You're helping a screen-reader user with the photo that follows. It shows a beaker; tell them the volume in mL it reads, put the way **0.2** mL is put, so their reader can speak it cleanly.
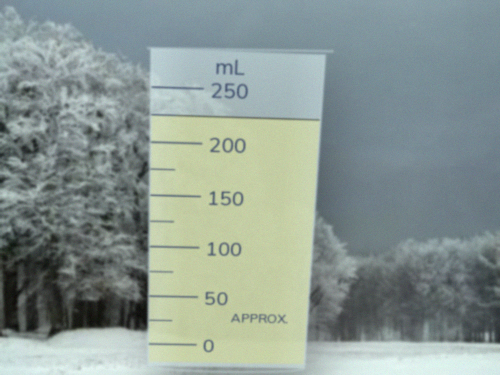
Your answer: **225** mL
